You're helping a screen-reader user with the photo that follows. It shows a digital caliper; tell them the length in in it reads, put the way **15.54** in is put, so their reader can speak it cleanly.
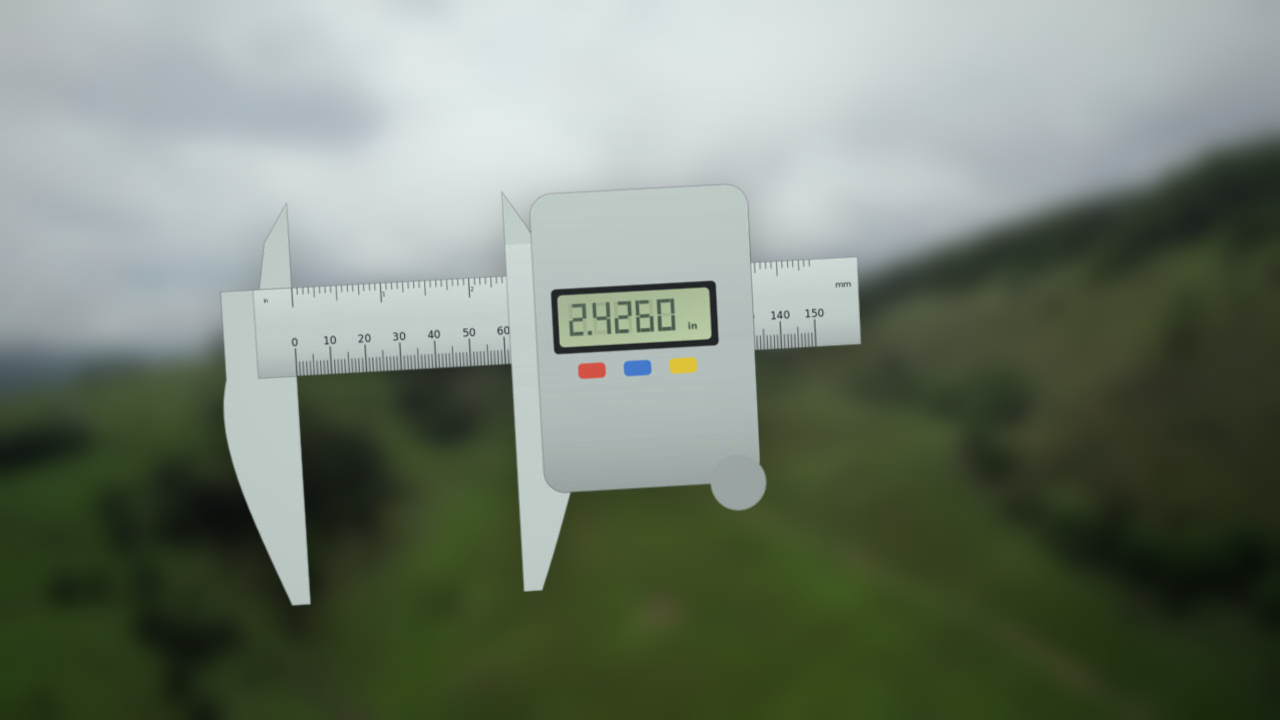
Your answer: **2.4260** in
